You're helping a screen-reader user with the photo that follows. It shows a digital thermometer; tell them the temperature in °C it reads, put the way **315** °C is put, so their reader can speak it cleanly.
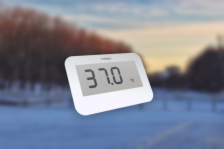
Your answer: **37.0** °C
